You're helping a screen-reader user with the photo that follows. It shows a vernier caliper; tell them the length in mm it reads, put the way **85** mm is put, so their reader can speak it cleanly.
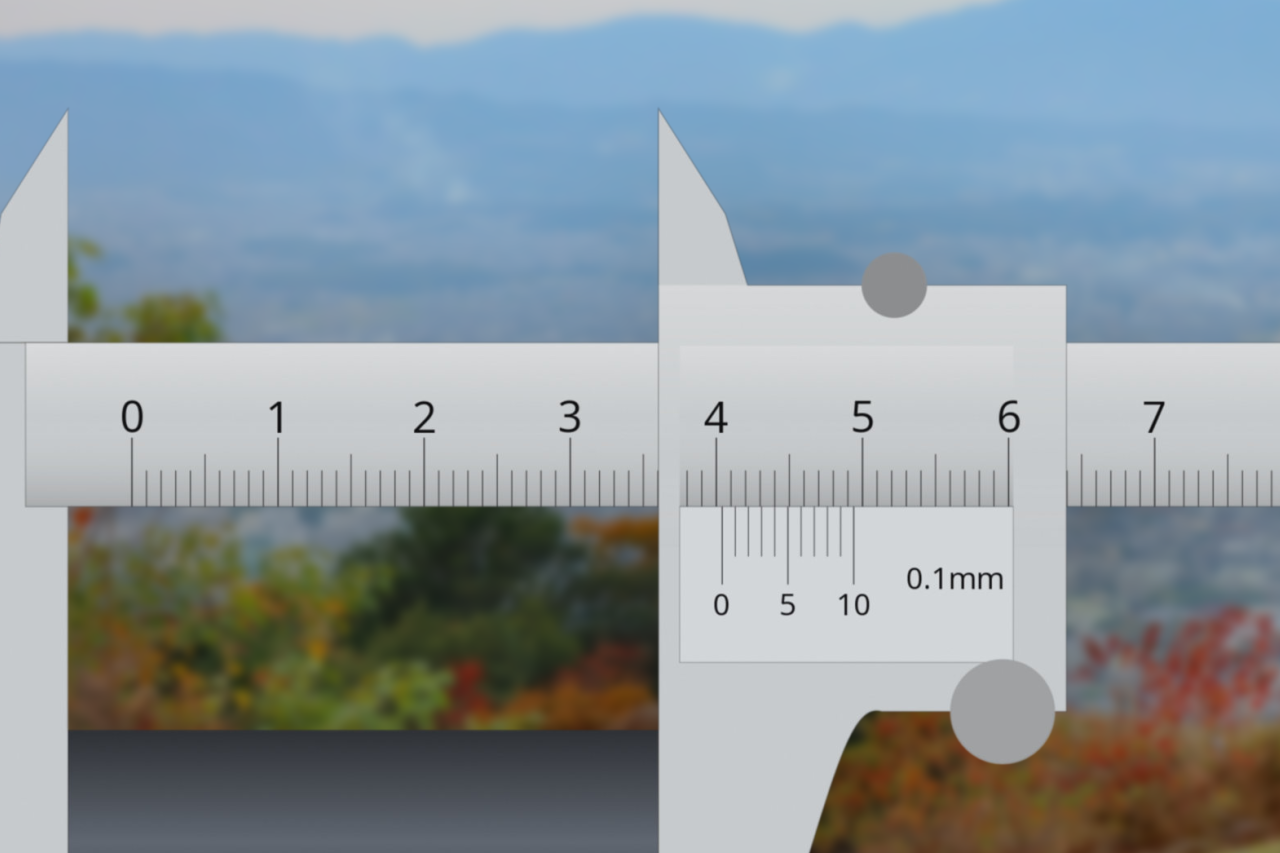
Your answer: **40.4** mm
